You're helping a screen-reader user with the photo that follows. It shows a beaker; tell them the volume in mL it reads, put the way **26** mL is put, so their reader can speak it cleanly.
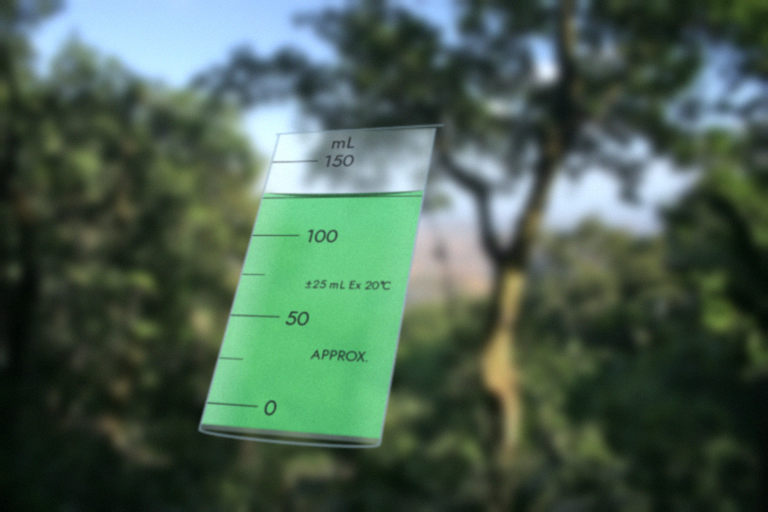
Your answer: **125** mL
